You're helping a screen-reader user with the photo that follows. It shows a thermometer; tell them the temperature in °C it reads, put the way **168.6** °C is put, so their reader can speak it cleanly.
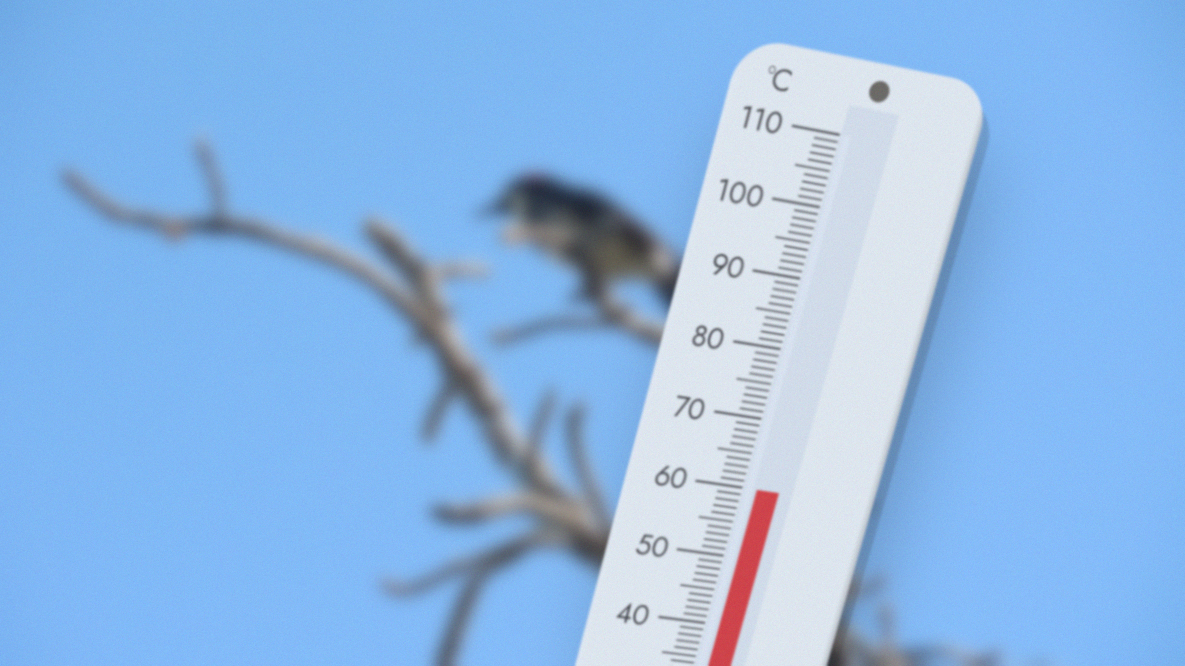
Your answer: **60** °C
